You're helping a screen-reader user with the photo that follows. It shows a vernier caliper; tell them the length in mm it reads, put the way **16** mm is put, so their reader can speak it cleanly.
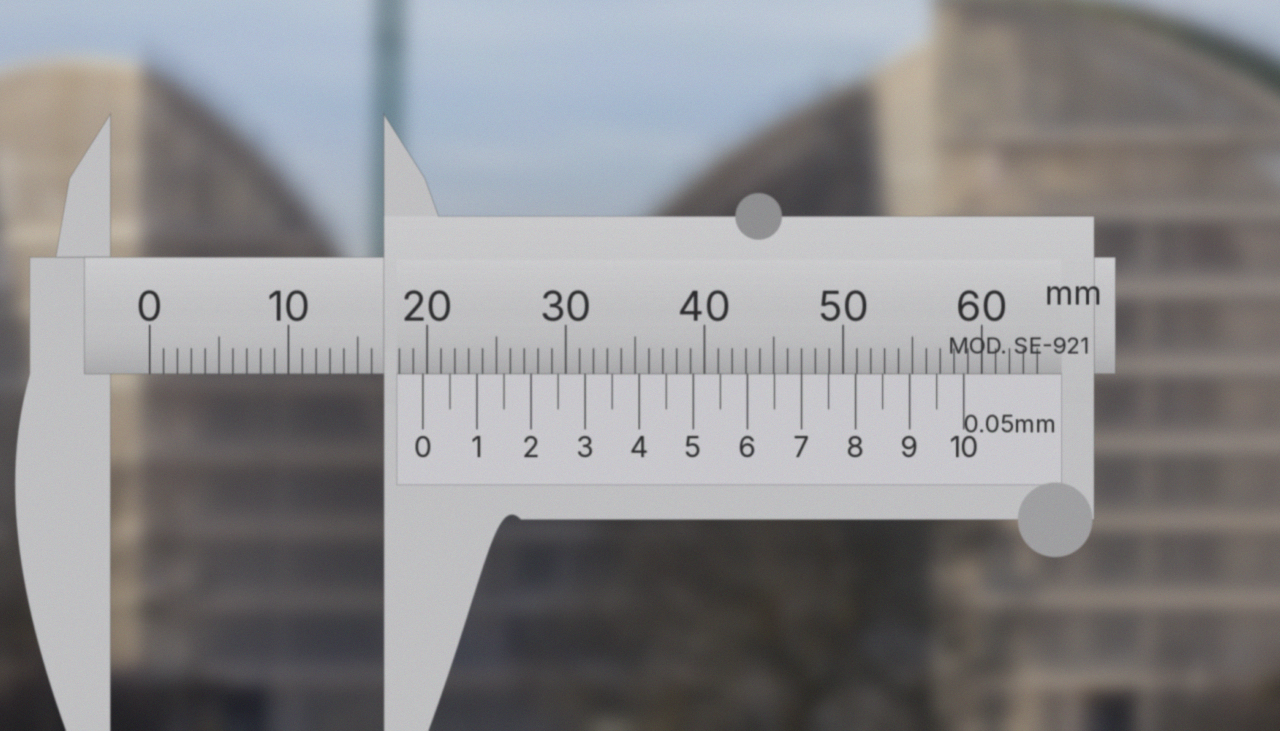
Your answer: **19.7** mm
